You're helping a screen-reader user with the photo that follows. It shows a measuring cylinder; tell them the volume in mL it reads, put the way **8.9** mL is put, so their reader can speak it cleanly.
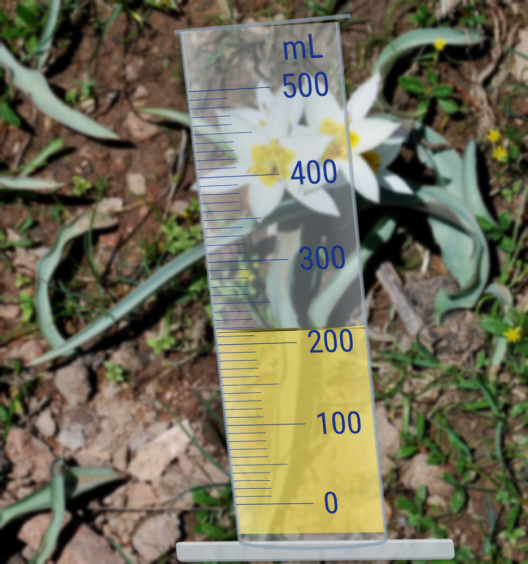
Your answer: **215** mL
